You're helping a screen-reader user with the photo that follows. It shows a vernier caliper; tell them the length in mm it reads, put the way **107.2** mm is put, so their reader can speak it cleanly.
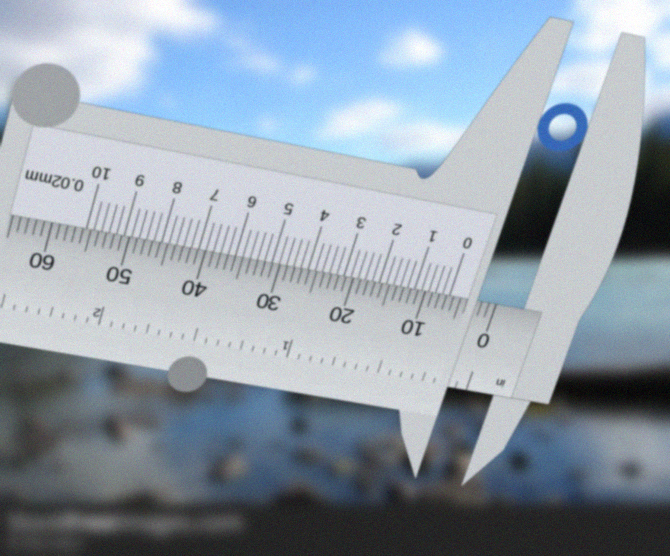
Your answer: **6.6** mm
